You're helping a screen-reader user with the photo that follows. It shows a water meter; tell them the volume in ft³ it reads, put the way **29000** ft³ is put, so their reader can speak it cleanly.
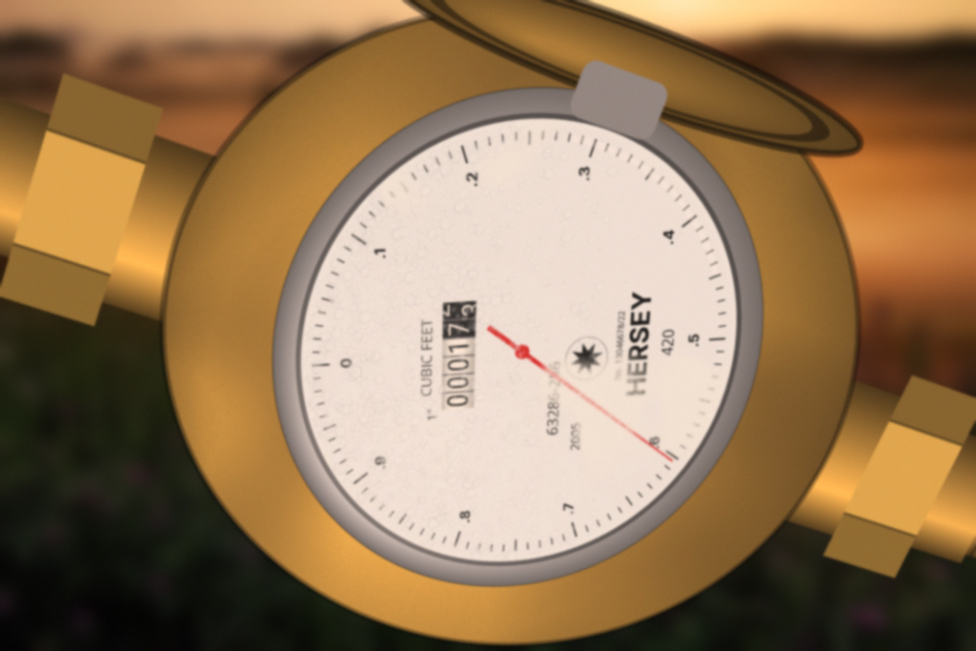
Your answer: **172.60** ft³
